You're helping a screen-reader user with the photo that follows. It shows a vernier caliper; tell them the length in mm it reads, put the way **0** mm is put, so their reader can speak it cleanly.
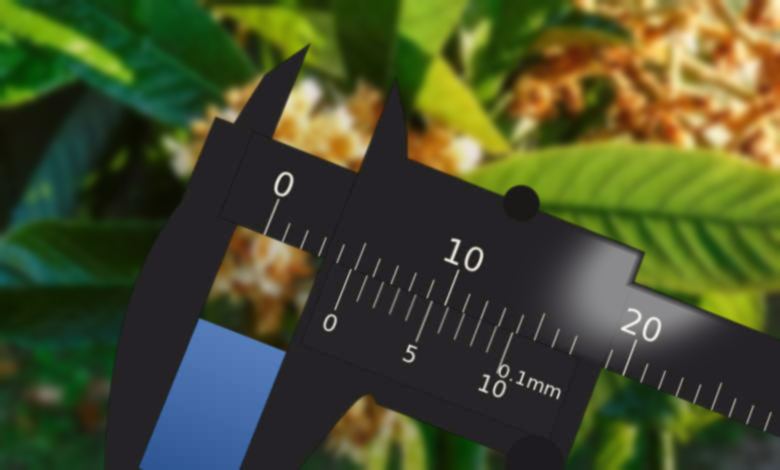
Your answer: **4.8** mm
